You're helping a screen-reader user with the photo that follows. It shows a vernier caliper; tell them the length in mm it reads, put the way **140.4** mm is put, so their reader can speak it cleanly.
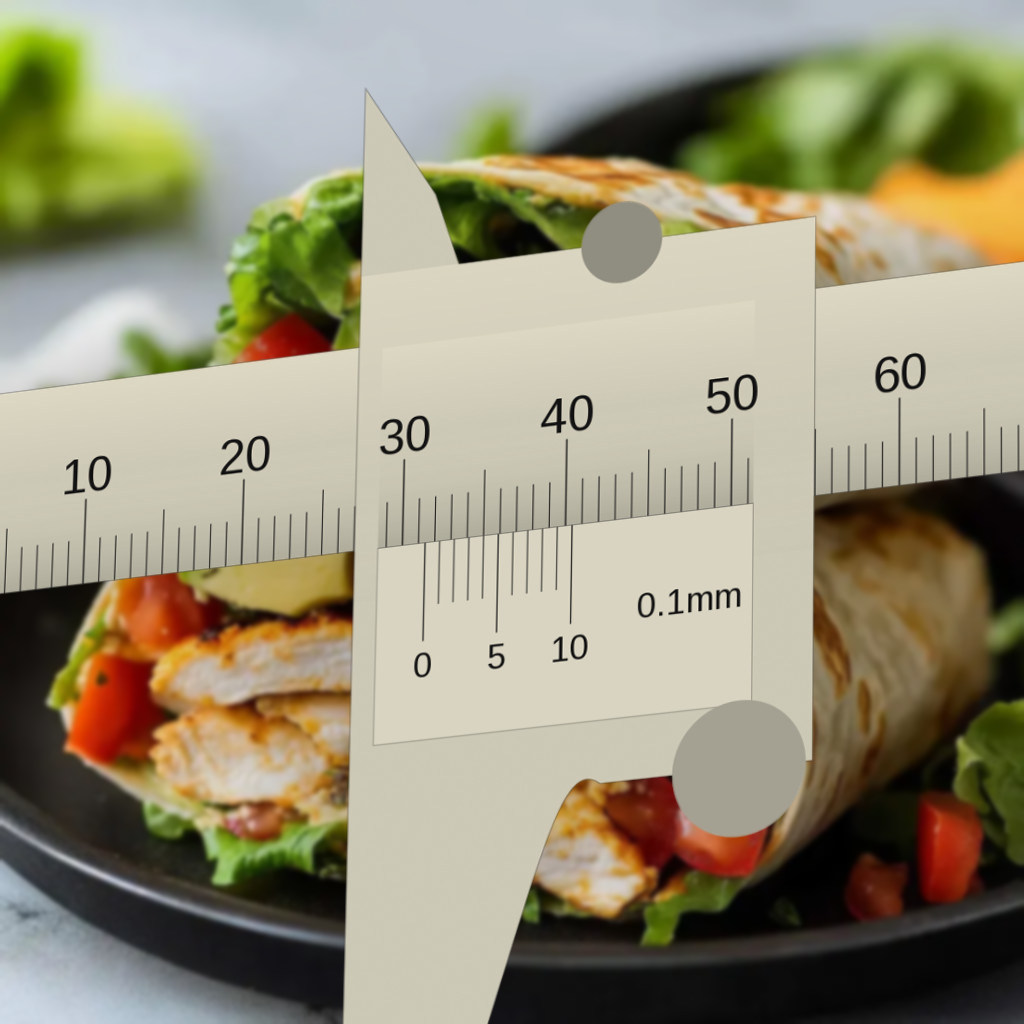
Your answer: **31.4** mm
